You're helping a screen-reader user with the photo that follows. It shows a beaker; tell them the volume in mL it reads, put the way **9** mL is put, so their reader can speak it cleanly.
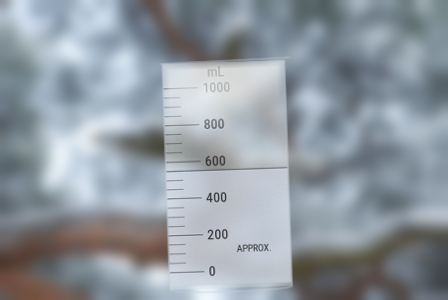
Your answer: **550** mL
